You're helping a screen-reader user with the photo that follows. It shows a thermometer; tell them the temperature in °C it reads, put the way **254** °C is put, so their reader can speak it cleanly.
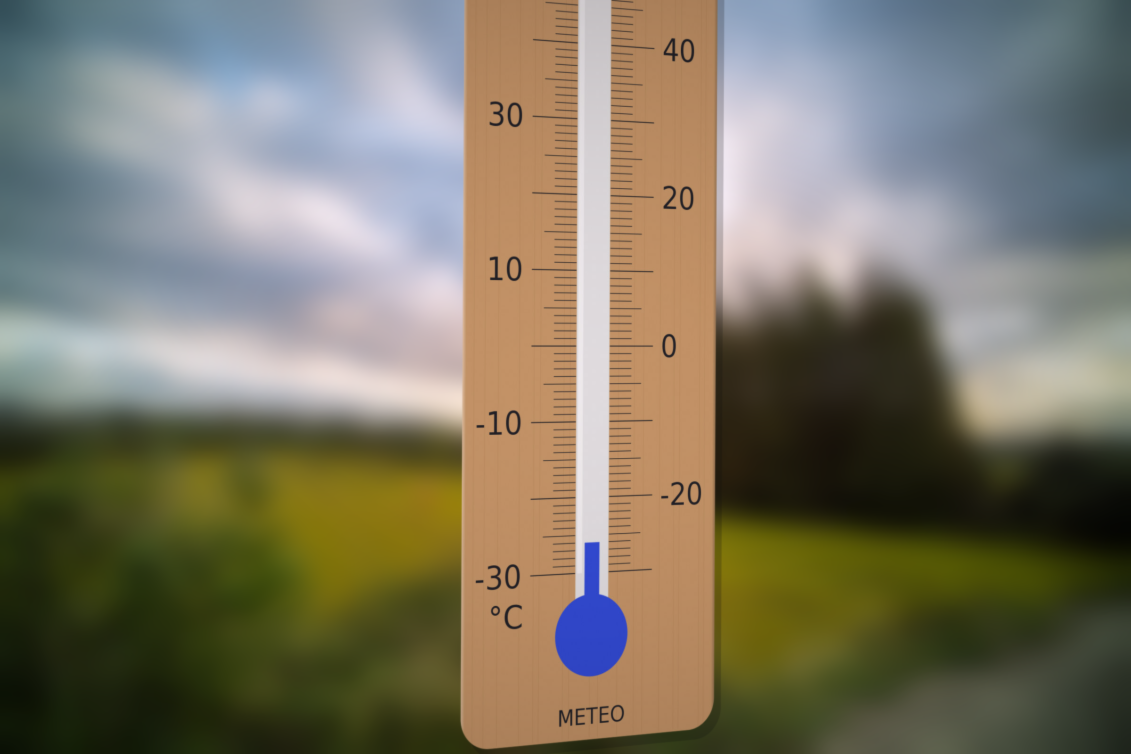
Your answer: **-26** °C
